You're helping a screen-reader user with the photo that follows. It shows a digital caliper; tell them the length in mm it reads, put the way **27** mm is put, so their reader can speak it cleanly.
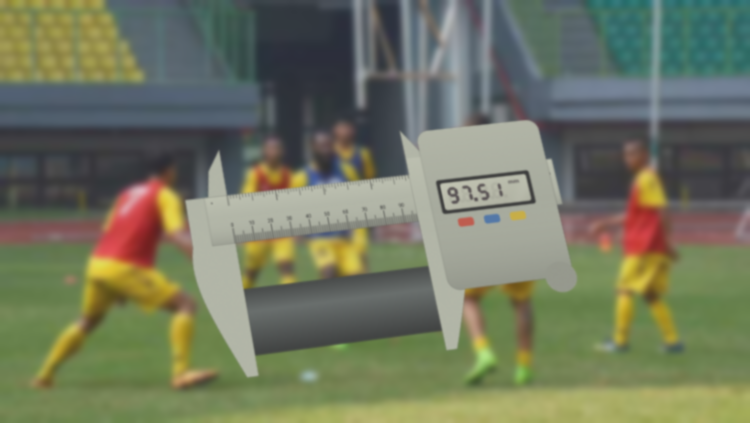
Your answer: **97.51** mm
